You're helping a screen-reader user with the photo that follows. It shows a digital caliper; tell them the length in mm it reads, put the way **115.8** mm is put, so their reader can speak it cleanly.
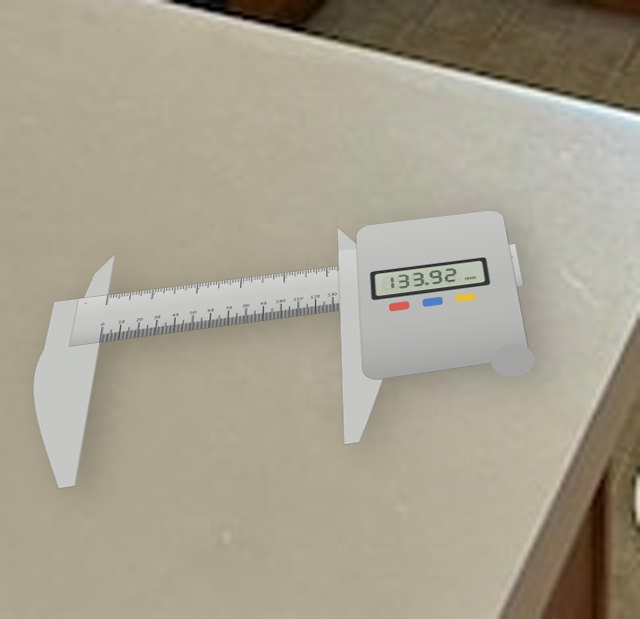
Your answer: **133.92** mm
